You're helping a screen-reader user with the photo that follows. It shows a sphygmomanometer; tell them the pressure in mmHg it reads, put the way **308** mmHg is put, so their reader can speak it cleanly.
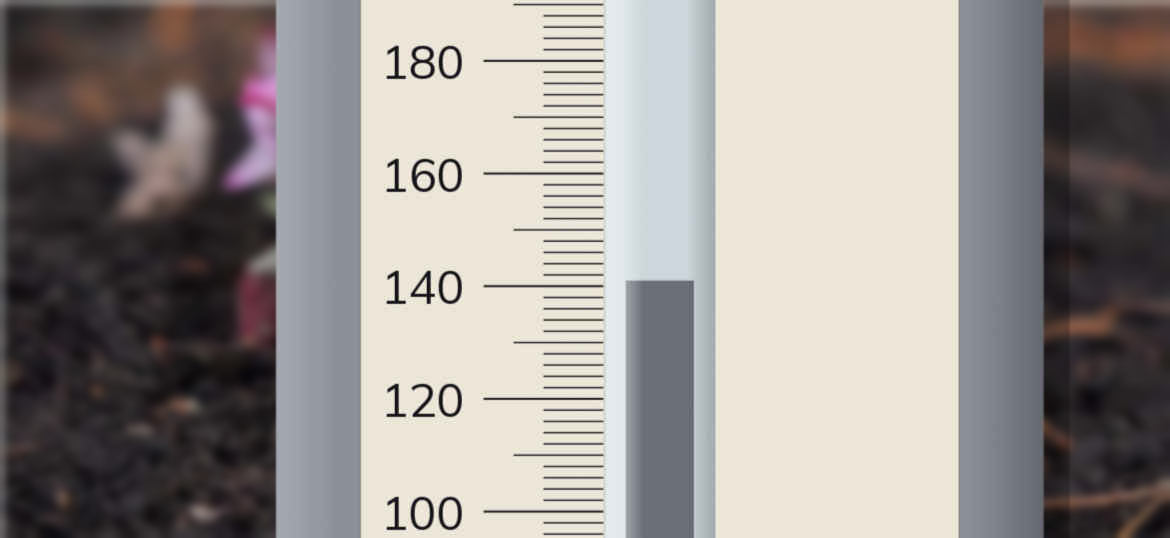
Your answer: **141** mmHg
